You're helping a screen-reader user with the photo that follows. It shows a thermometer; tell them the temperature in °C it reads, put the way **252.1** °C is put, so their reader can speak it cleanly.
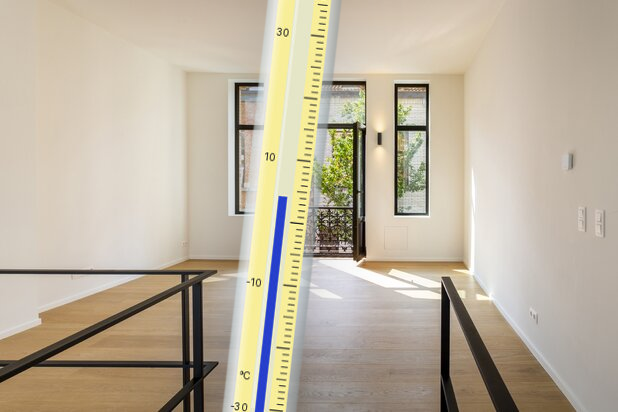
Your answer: **4** °C
